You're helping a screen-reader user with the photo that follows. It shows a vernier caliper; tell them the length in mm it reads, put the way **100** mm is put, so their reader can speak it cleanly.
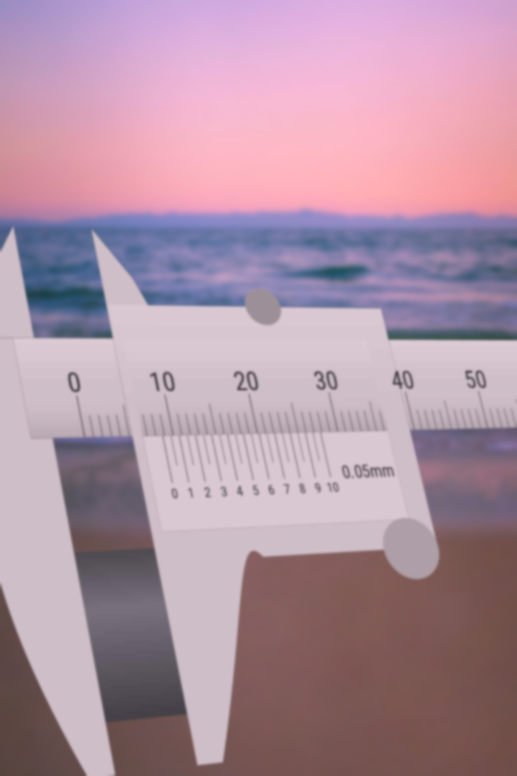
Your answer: **8.8** mm
